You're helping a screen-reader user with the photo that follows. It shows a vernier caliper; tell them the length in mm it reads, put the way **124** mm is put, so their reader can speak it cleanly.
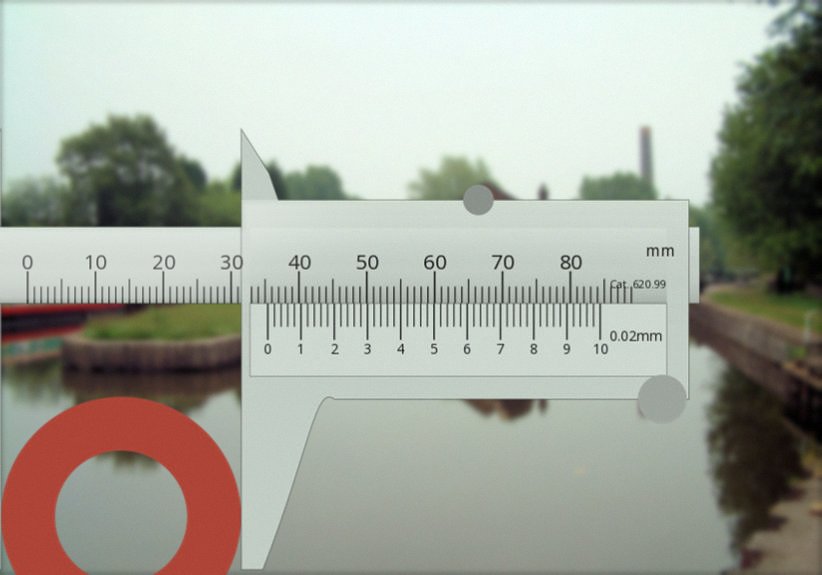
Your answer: **35.4** mm
